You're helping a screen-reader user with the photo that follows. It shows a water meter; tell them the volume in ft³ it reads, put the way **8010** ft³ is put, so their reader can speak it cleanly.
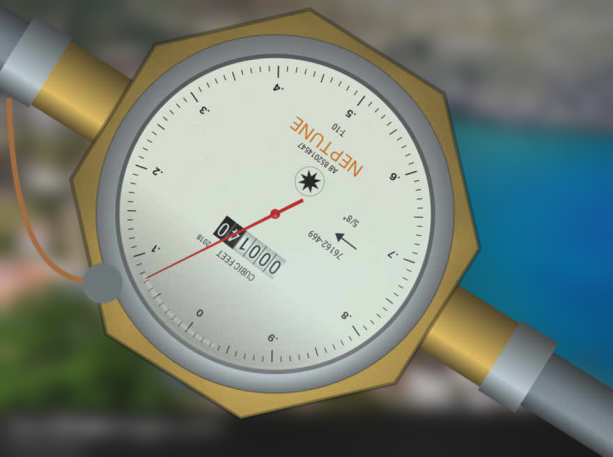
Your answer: **140.07** ft³
